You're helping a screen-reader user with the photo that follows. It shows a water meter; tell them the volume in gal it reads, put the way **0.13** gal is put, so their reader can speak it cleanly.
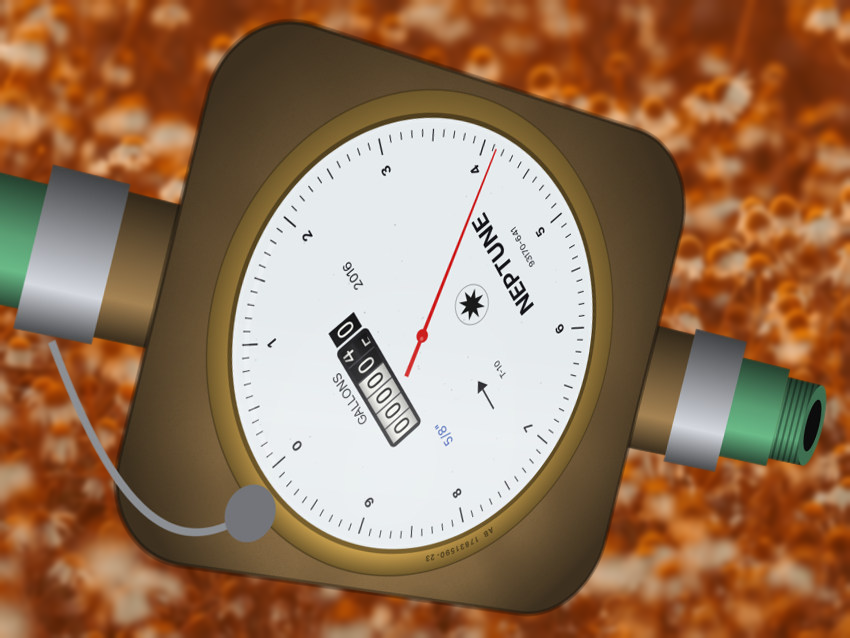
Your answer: **44.1** gal
